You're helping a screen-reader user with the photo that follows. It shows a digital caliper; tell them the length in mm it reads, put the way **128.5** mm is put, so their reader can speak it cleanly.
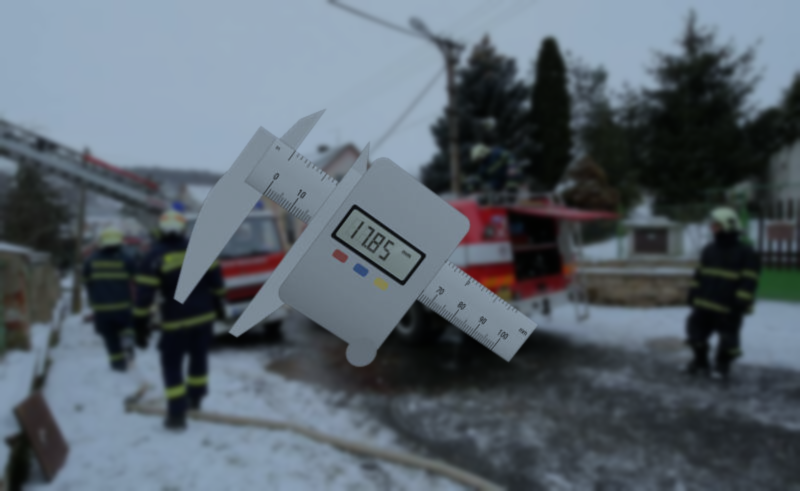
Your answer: **17.85** mm
